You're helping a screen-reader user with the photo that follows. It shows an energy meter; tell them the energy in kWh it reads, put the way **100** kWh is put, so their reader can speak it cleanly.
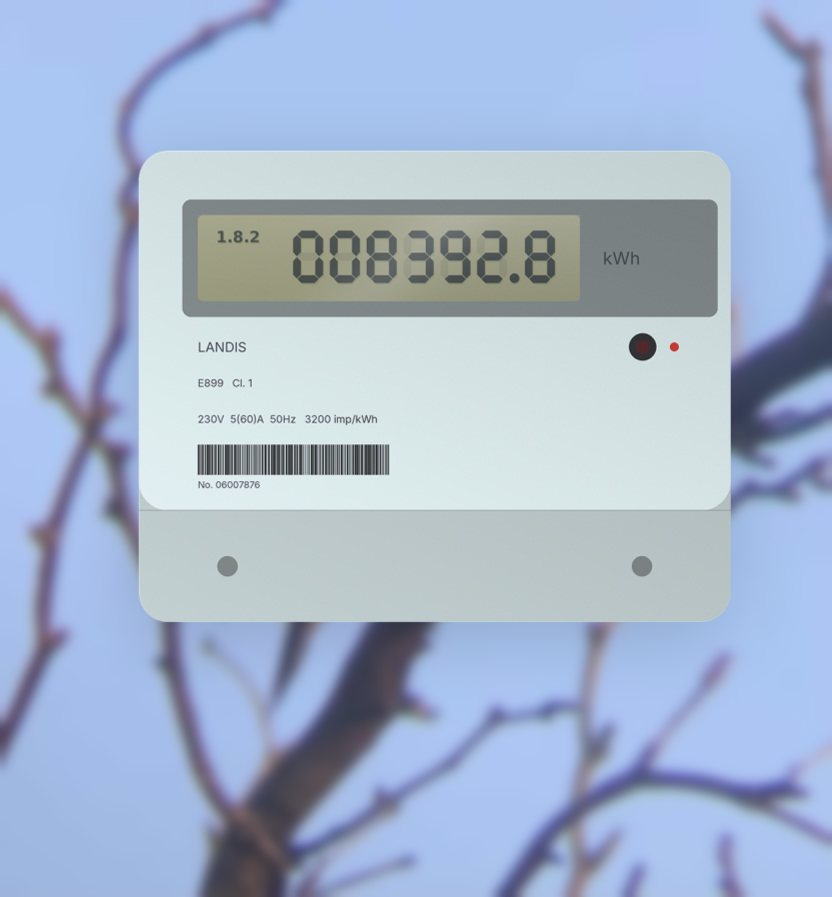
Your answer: **8392.8** kWh
